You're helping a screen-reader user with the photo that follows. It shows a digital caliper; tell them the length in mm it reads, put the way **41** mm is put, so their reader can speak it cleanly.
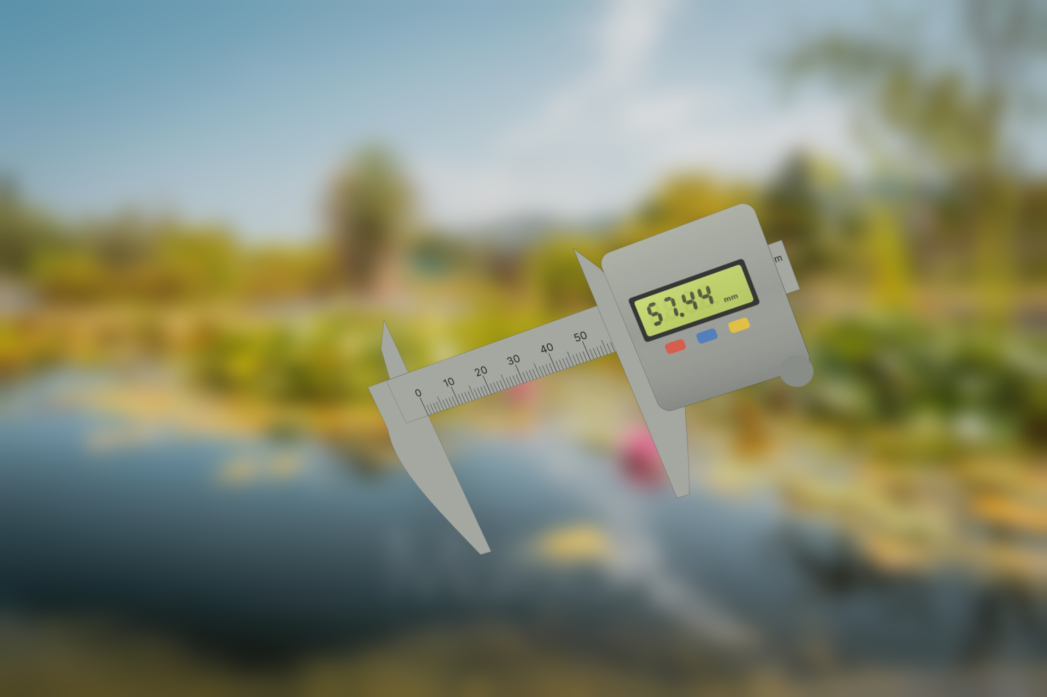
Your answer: **57.44** mm
